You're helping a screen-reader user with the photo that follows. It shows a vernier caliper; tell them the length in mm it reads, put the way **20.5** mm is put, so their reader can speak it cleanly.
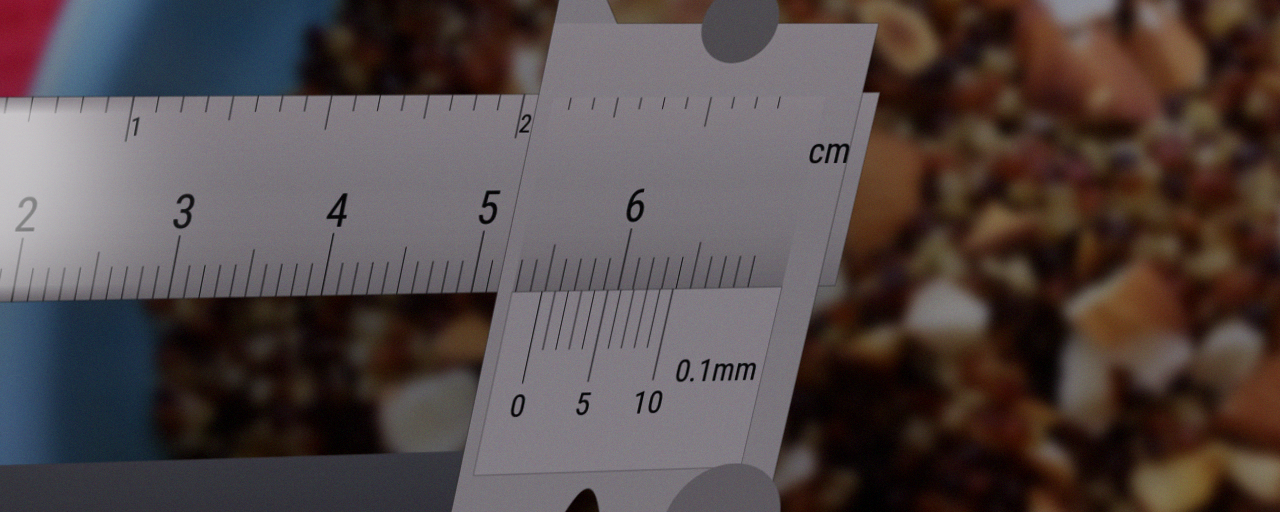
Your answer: **54.8** mm
